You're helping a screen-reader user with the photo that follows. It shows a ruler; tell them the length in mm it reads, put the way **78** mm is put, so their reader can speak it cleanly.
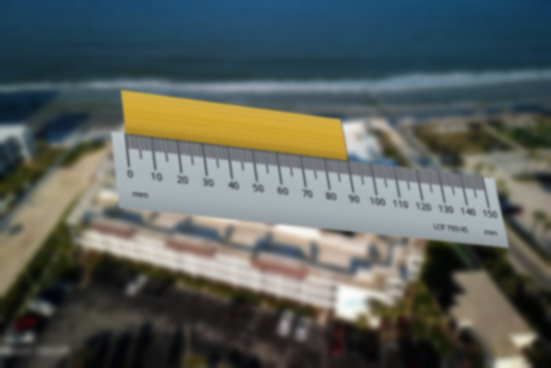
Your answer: **90** mm
